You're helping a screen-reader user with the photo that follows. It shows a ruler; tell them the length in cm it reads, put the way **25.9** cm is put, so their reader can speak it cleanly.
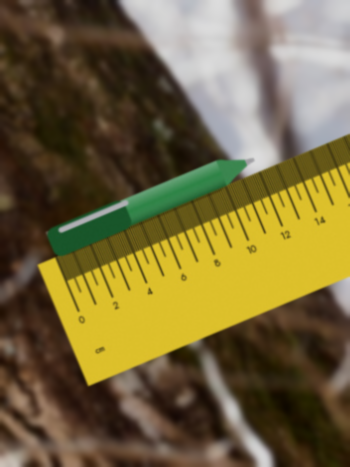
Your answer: **12** cm
